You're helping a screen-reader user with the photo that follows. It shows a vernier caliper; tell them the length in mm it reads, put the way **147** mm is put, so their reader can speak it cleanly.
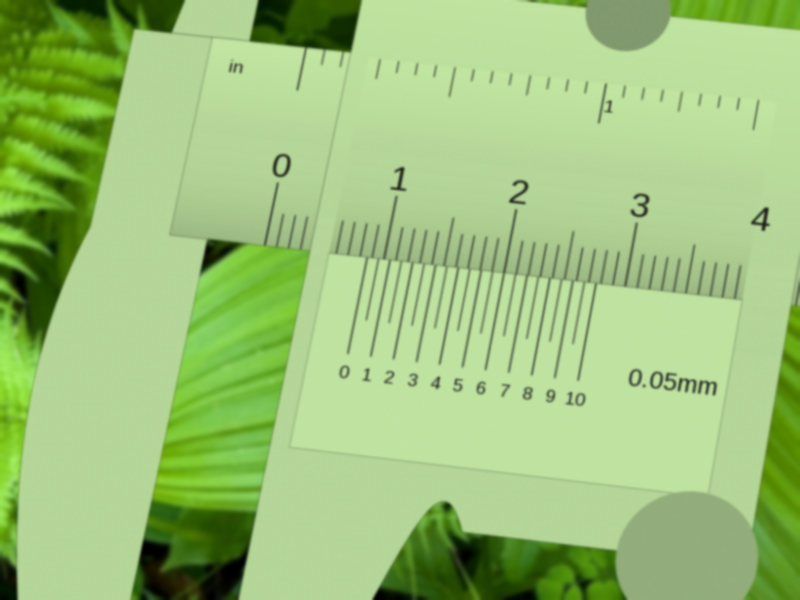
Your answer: **8.6** mm
